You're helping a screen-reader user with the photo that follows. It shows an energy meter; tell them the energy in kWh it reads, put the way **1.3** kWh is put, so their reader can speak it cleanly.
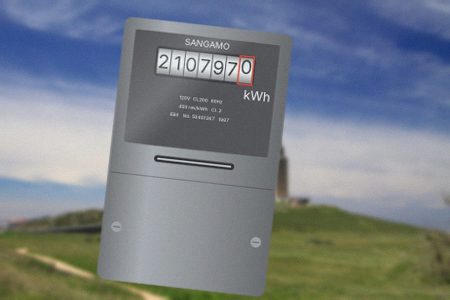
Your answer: **210797.0** kWh
